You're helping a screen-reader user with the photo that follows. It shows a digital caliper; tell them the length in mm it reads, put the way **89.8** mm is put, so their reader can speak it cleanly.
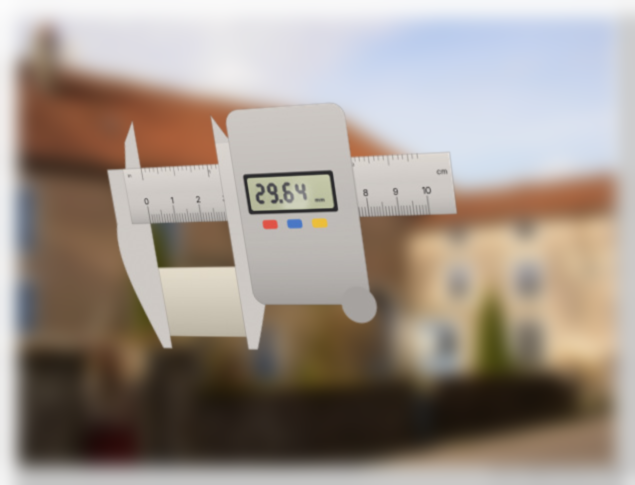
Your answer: **29.64** mm
